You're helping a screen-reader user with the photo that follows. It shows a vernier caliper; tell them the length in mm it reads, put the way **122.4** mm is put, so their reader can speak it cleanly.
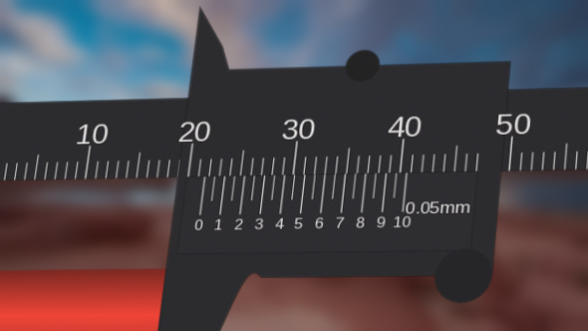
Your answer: **21.6** mm
